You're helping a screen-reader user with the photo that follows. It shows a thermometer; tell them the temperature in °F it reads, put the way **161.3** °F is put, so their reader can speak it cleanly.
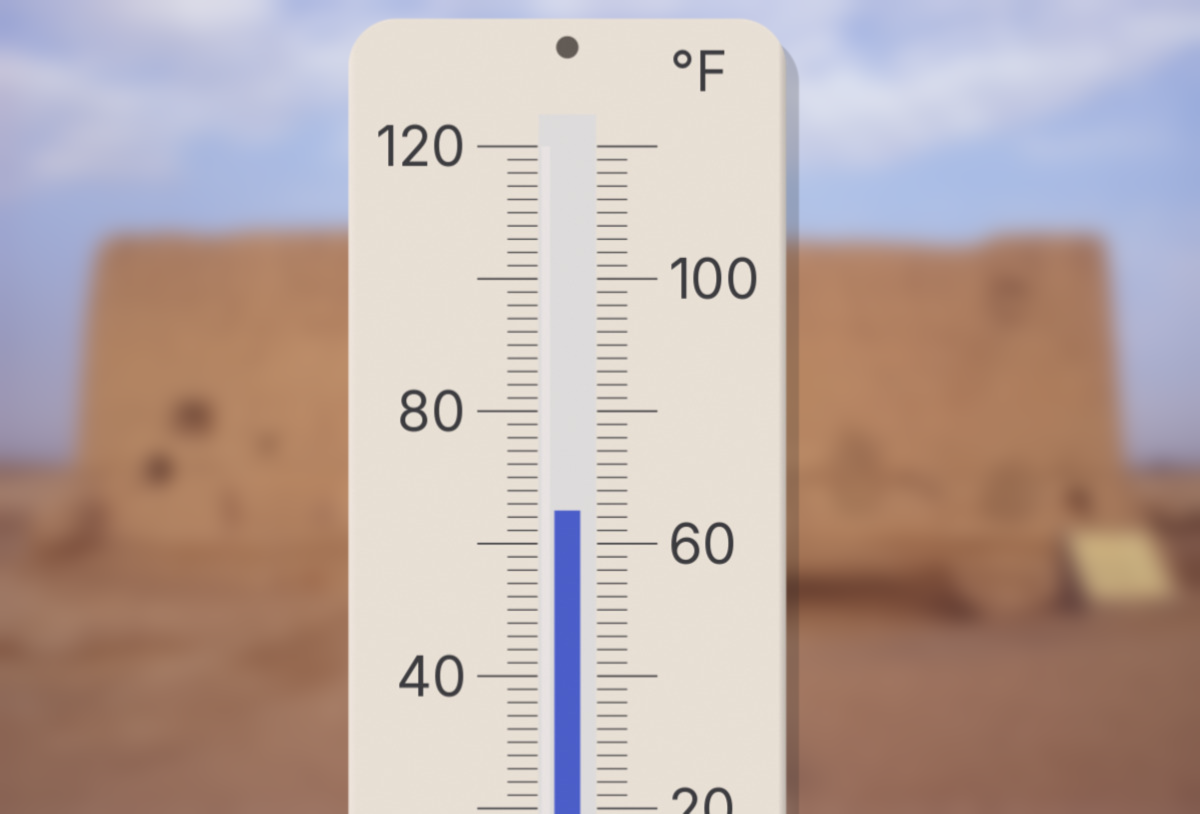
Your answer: **65** °F
